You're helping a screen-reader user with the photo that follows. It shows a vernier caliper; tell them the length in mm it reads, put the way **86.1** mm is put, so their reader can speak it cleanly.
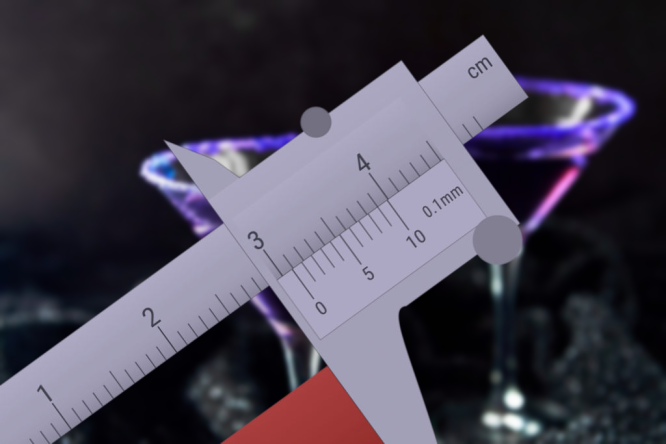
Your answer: **30.9** mm
